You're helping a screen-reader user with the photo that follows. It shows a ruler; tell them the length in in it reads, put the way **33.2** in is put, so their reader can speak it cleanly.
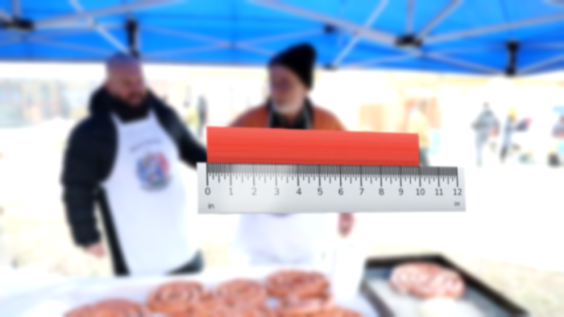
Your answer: **10** in
